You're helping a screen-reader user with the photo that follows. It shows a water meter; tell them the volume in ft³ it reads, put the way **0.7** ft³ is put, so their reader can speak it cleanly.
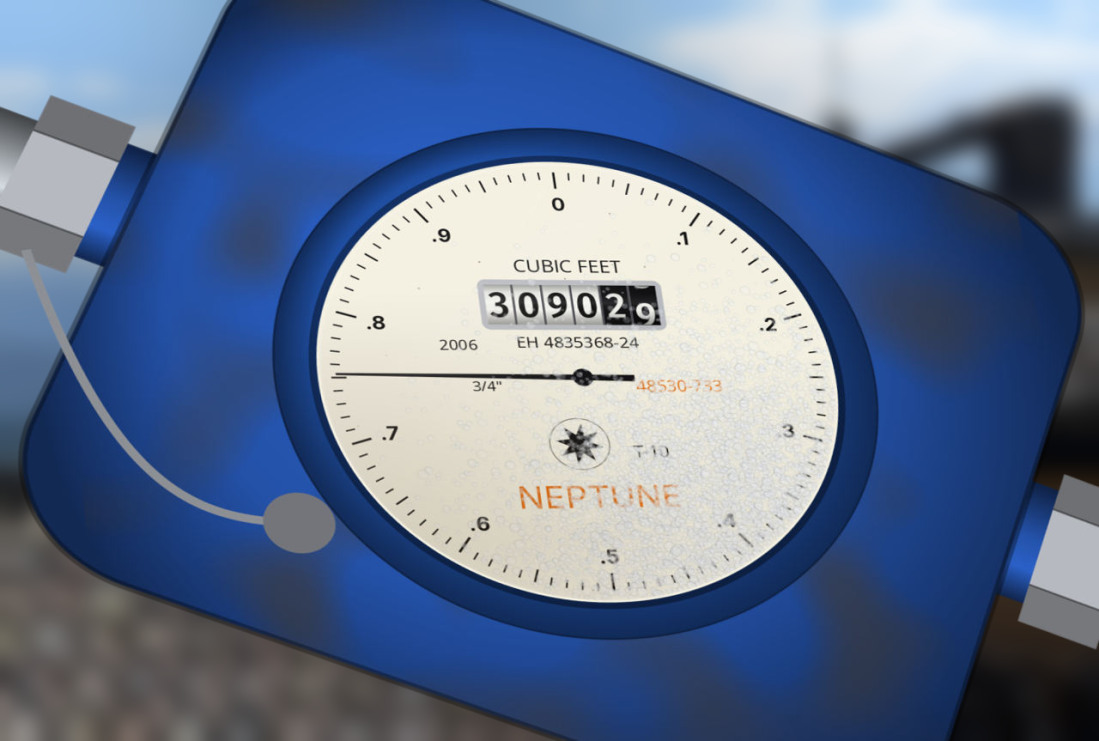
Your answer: **309028.75** ft³
